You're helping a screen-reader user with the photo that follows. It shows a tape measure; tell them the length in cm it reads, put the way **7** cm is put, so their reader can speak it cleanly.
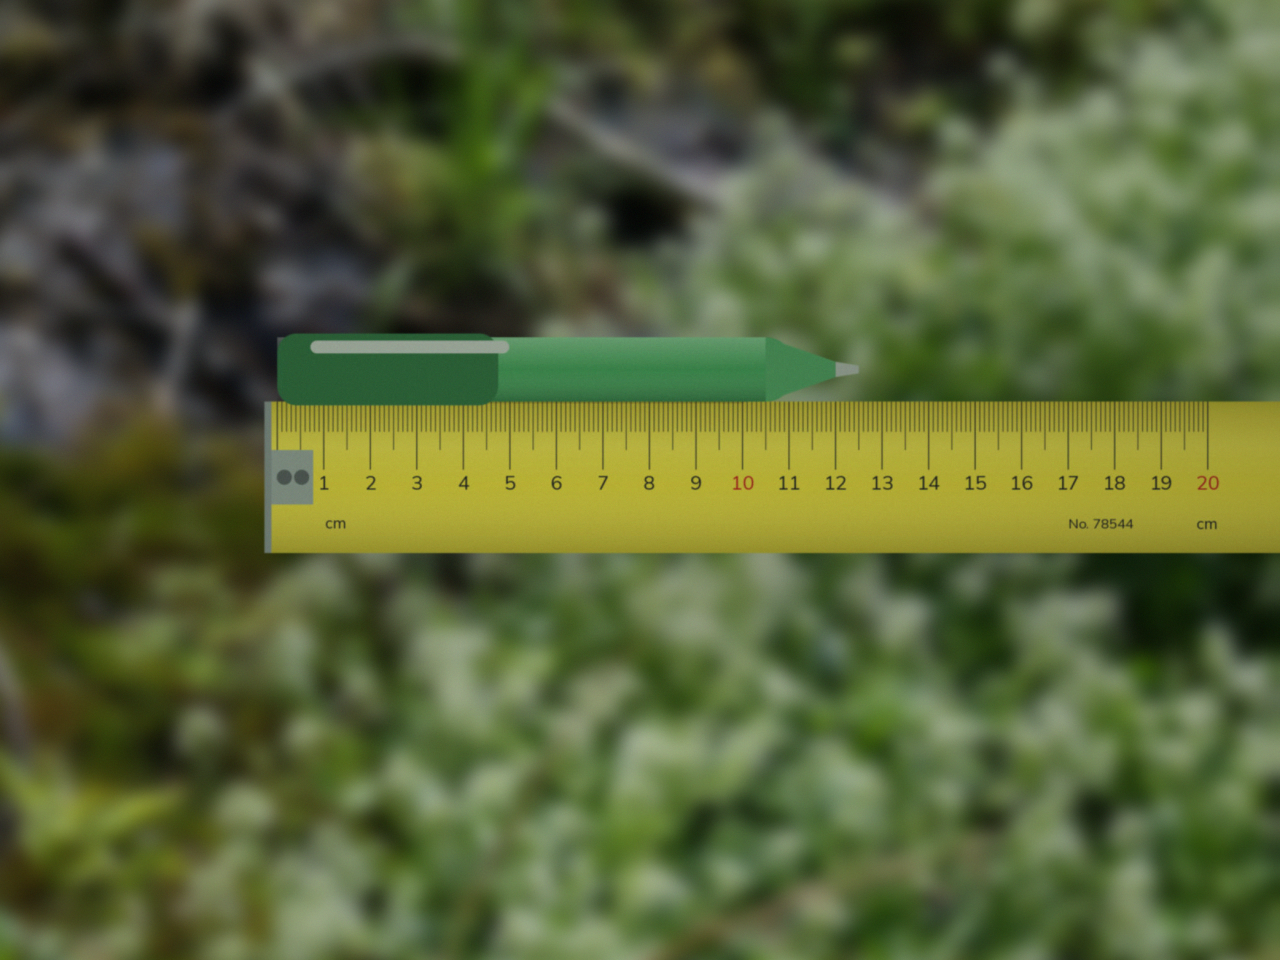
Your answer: **12.5** cm
